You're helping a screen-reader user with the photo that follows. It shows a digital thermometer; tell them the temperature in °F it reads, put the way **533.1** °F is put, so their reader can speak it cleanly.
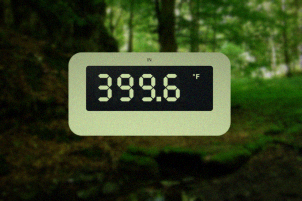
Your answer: **399.6** °F
